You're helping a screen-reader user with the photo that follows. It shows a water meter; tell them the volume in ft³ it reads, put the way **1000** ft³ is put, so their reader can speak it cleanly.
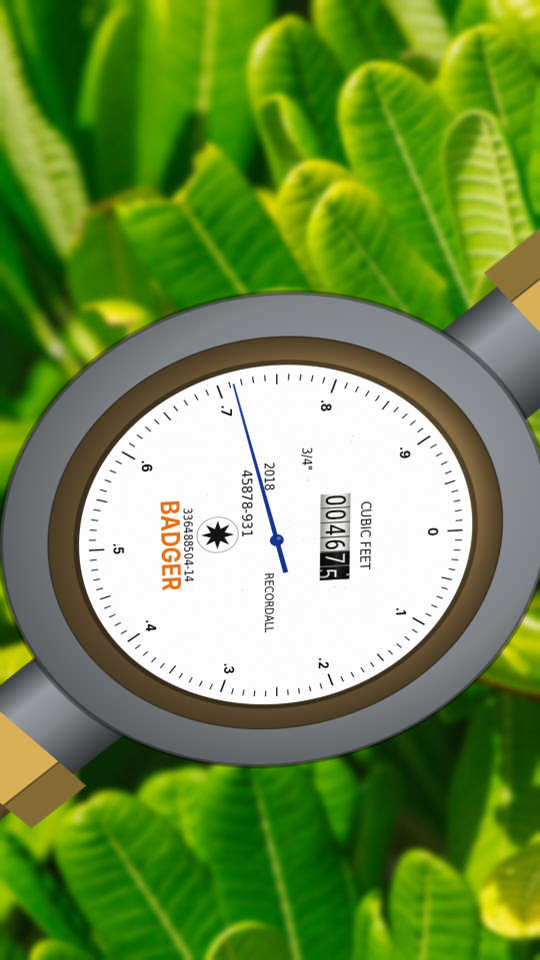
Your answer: **4674.71** ft³
